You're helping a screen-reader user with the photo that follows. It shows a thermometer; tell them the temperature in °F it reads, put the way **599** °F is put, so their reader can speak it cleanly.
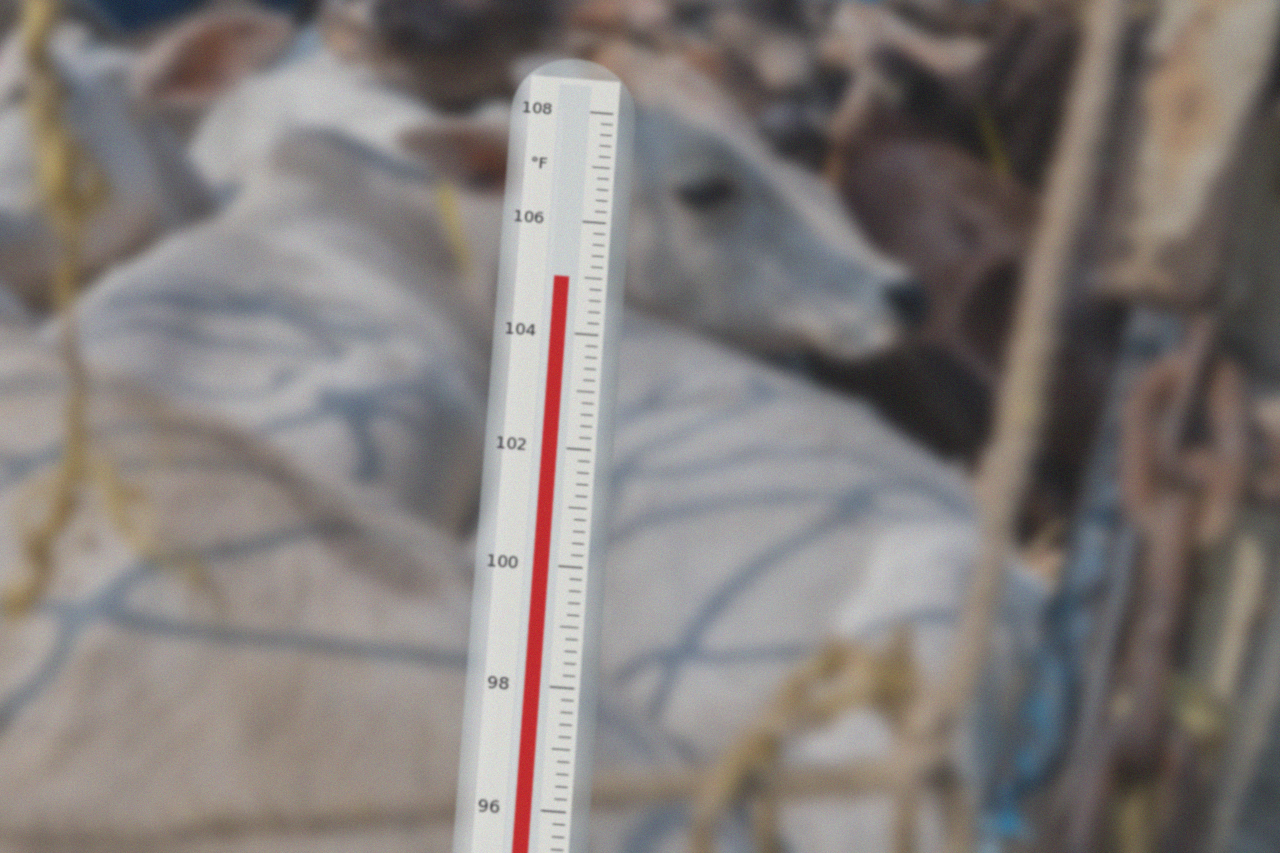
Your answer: **105** °F
